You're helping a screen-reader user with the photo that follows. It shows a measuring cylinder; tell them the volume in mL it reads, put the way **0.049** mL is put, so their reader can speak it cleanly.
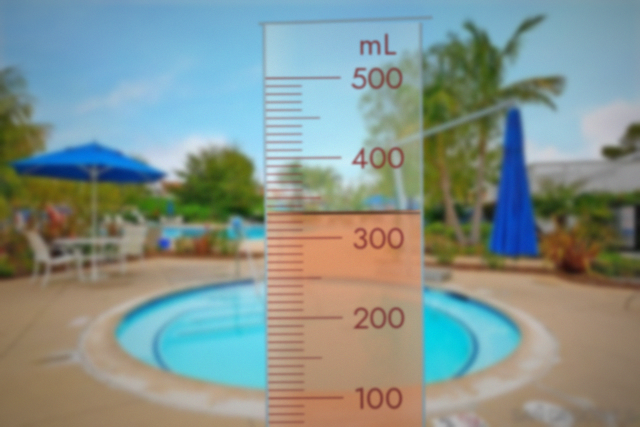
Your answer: **330** mL
